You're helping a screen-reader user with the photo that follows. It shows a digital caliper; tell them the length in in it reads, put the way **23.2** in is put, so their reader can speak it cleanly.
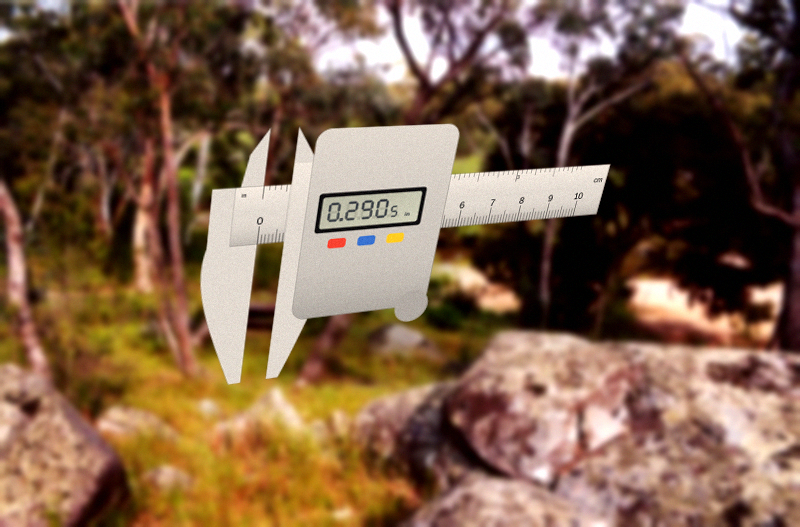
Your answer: **0.2905** in
